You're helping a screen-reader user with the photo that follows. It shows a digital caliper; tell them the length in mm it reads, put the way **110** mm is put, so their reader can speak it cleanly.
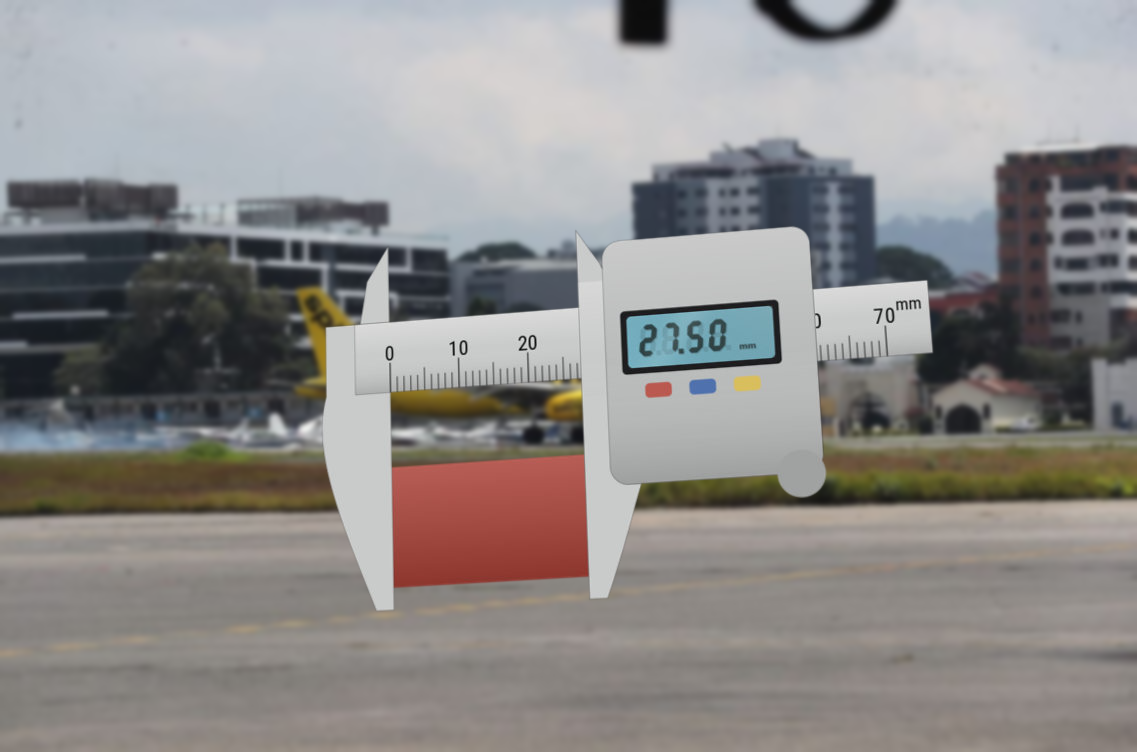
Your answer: **27.50** mm
